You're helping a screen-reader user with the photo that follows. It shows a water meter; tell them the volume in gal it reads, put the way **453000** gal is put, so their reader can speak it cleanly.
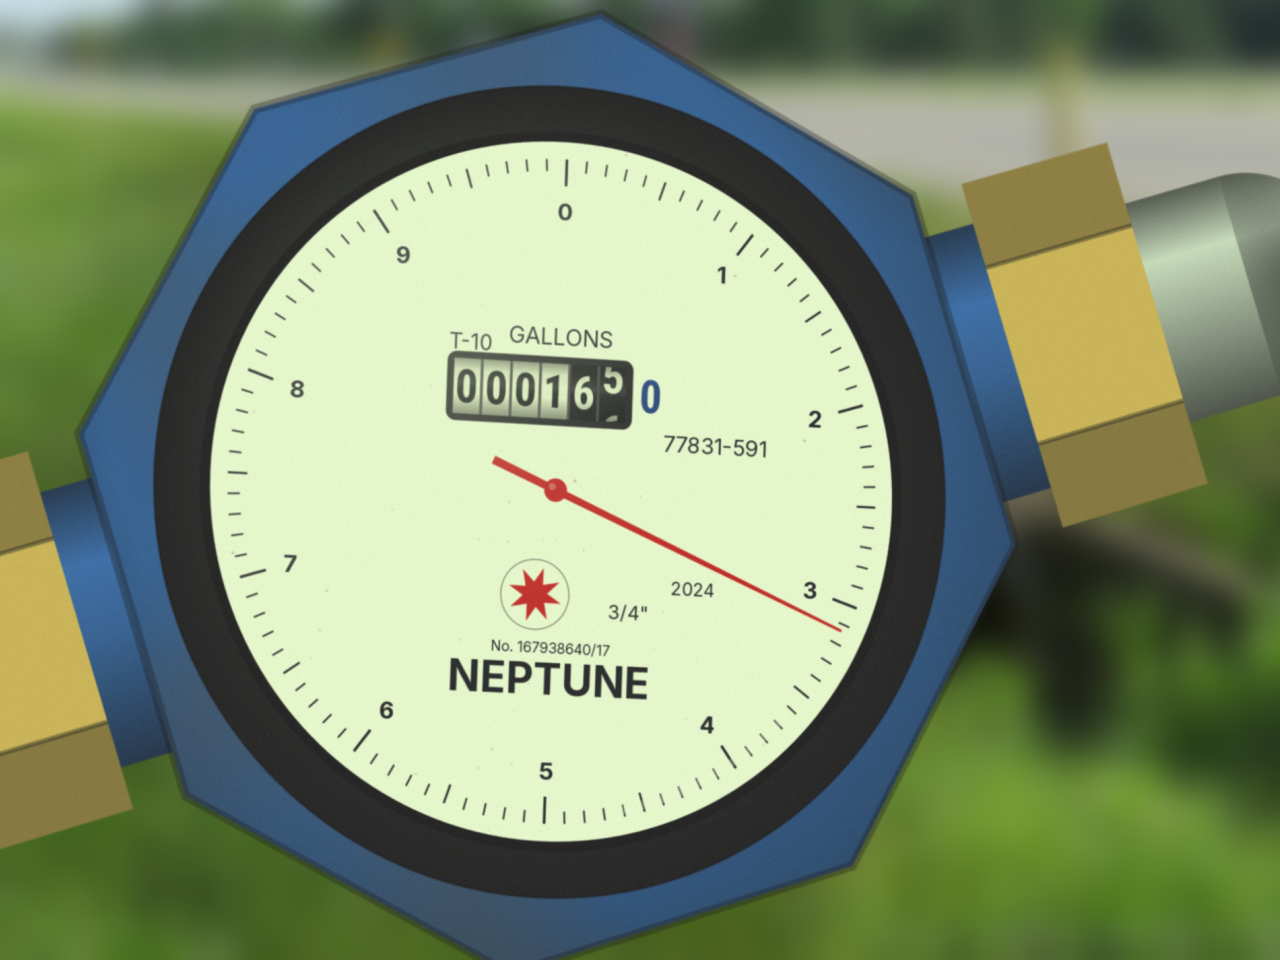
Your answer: **1653.1** gal
